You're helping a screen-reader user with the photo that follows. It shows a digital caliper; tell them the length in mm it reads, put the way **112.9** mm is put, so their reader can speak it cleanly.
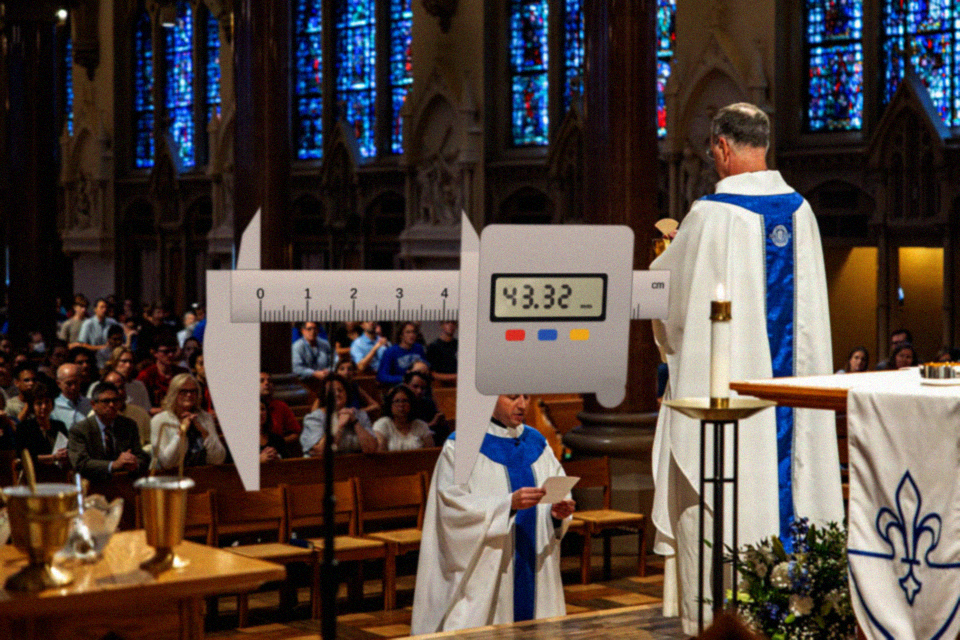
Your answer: **43.32** mm
